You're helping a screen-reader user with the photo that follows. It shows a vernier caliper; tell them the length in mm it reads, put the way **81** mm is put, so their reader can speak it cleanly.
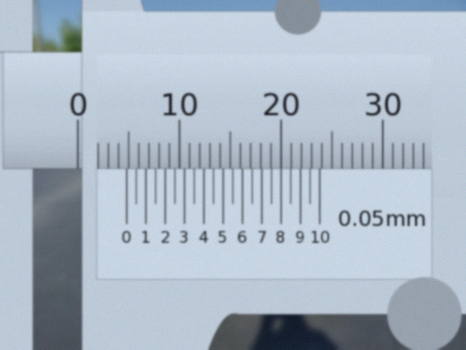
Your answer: **4.8** mm
